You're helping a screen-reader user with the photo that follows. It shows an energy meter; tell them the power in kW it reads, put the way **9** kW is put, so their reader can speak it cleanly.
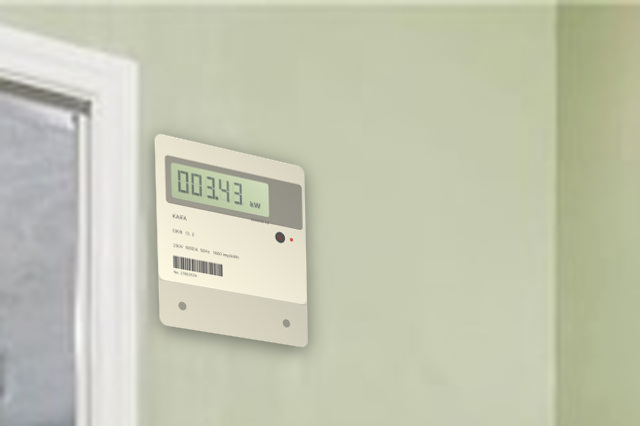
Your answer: **3.43** kW
